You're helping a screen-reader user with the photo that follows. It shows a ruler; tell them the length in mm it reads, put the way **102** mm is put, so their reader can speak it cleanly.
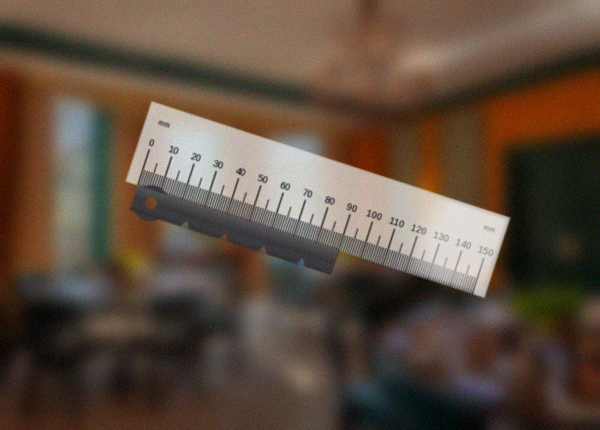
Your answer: **90** mm
